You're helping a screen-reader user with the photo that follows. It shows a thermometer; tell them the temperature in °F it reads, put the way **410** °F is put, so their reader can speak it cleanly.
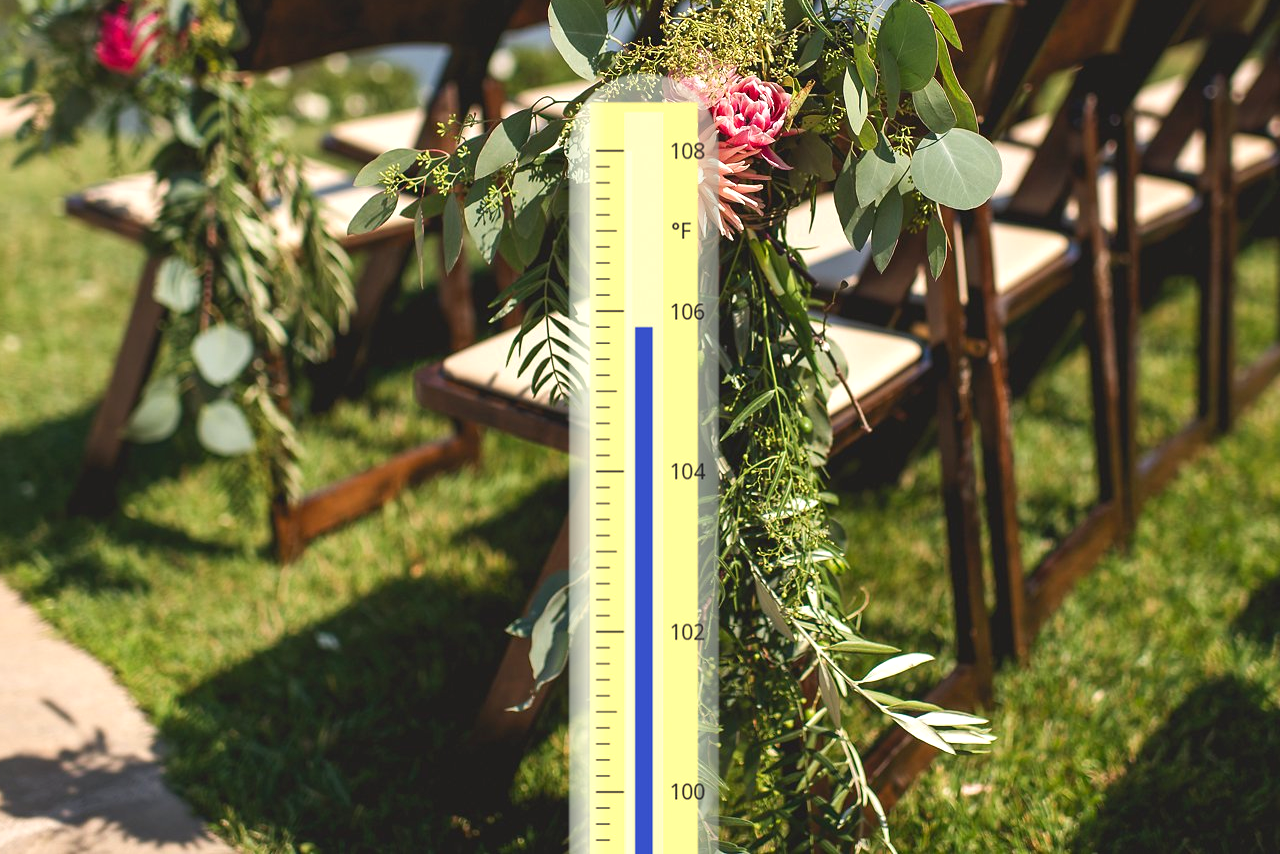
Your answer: **105.8** °F
